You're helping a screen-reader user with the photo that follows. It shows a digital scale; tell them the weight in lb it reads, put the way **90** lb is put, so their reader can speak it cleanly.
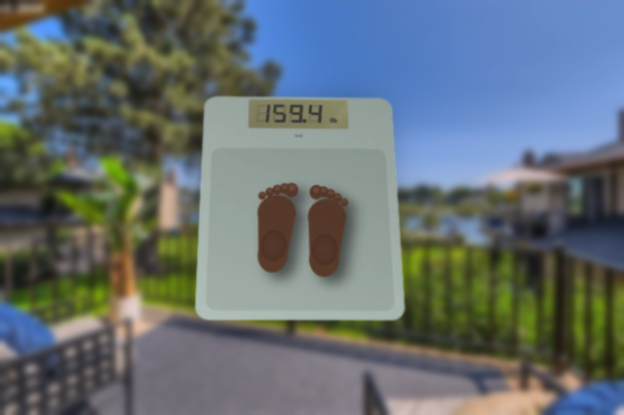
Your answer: **159.4** lb
